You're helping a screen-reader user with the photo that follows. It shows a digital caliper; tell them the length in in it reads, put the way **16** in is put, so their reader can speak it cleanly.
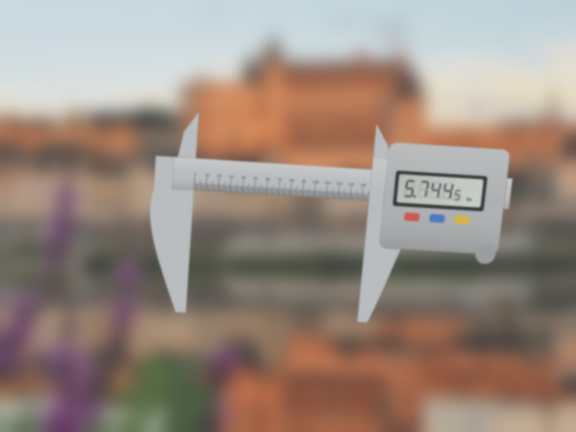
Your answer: **5.7445** in
